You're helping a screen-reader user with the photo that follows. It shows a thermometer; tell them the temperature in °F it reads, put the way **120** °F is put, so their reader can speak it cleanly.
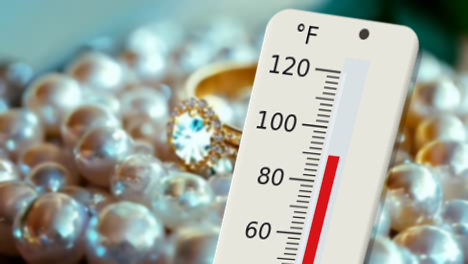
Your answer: **90** °F
